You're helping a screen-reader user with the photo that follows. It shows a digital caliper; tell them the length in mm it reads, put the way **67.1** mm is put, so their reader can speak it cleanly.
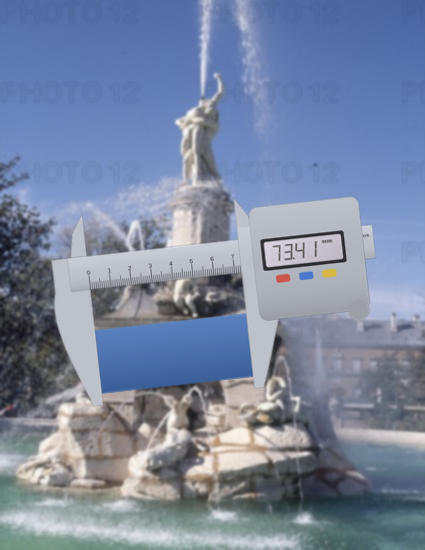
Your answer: **73.41** mm
